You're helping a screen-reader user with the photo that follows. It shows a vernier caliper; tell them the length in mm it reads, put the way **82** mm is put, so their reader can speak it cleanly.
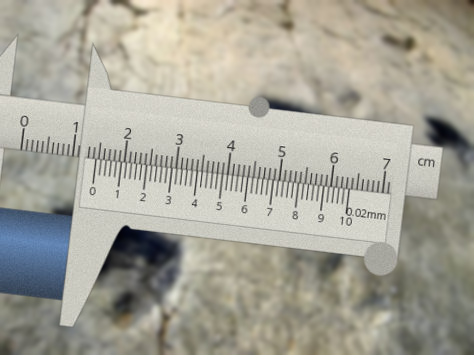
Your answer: **14.5** mm
